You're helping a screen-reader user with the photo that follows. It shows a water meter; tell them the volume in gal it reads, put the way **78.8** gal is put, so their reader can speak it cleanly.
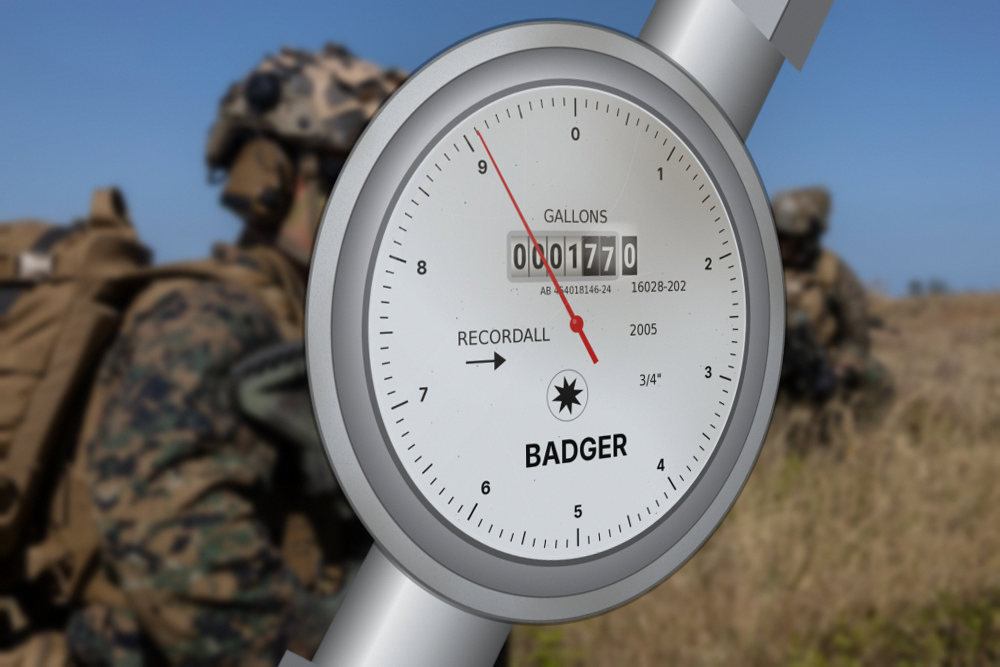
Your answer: **1769.1** gal
